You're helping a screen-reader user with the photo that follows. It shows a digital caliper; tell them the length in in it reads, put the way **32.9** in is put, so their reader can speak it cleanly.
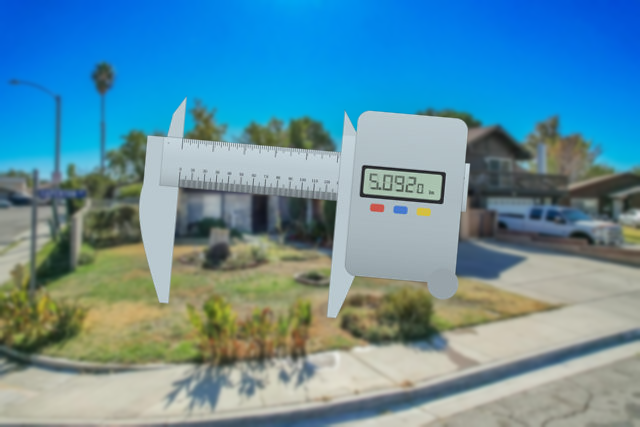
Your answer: **5.0920** in
